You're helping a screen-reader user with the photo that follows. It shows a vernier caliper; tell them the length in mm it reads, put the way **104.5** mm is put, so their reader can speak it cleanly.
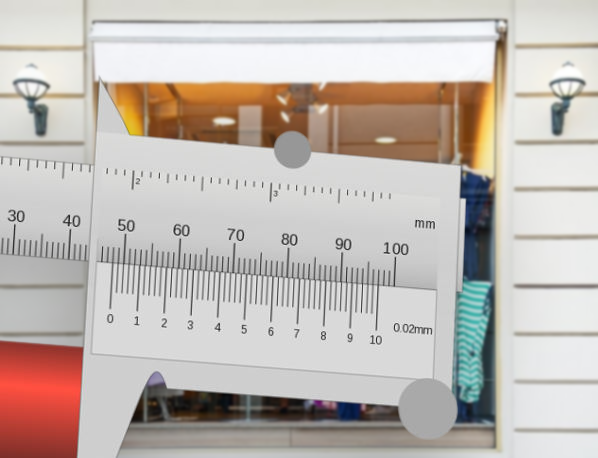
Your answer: **48.0** mm
